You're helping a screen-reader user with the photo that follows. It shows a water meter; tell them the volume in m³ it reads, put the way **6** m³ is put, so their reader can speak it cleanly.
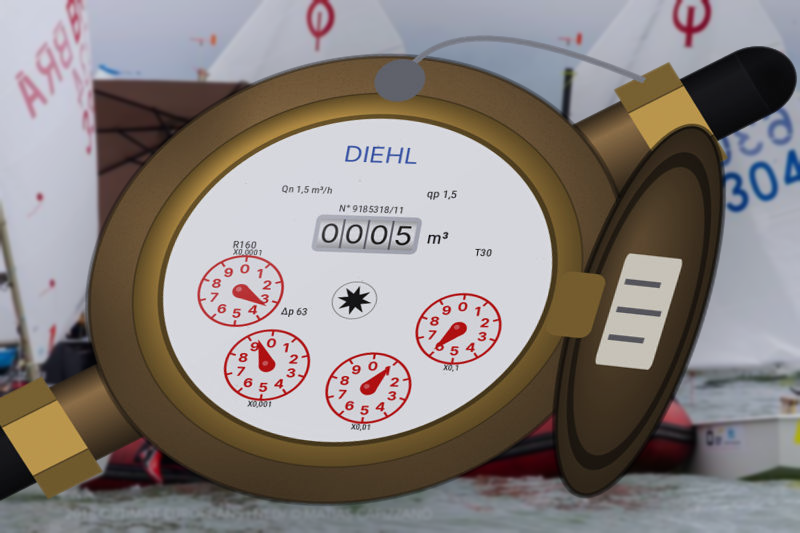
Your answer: **5.6093** m³
